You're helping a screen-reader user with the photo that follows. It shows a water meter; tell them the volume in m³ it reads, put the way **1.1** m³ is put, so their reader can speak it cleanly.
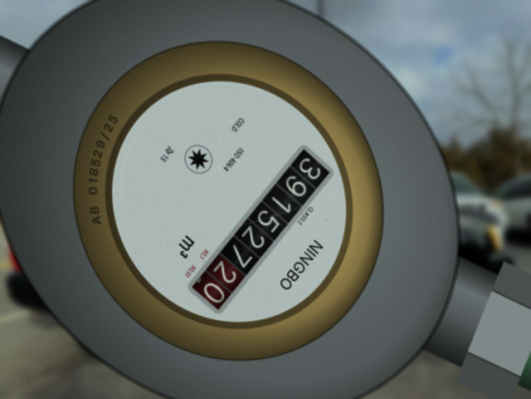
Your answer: **391527.20** m³
